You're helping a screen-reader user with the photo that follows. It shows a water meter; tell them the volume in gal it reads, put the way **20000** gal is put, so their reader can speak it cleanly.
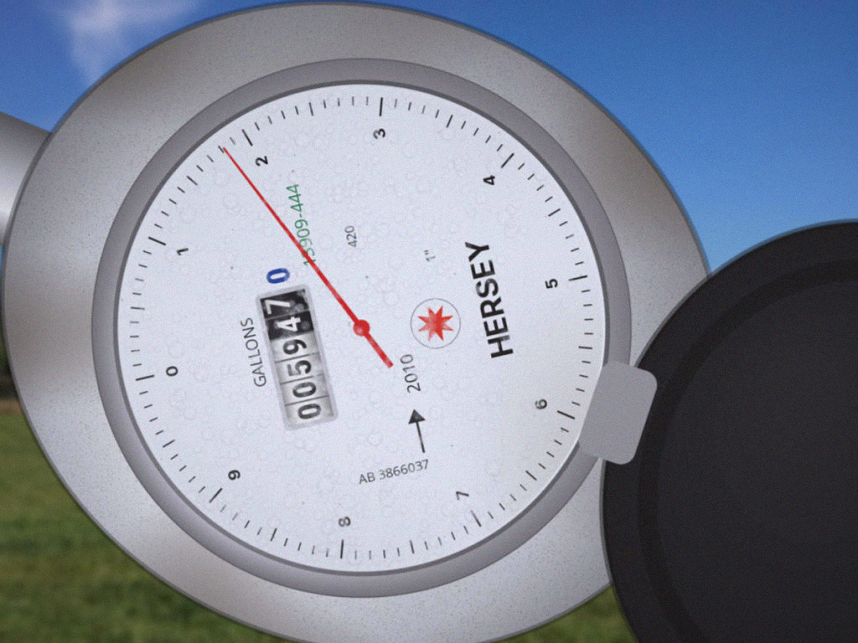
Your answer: **59471.8** gal
